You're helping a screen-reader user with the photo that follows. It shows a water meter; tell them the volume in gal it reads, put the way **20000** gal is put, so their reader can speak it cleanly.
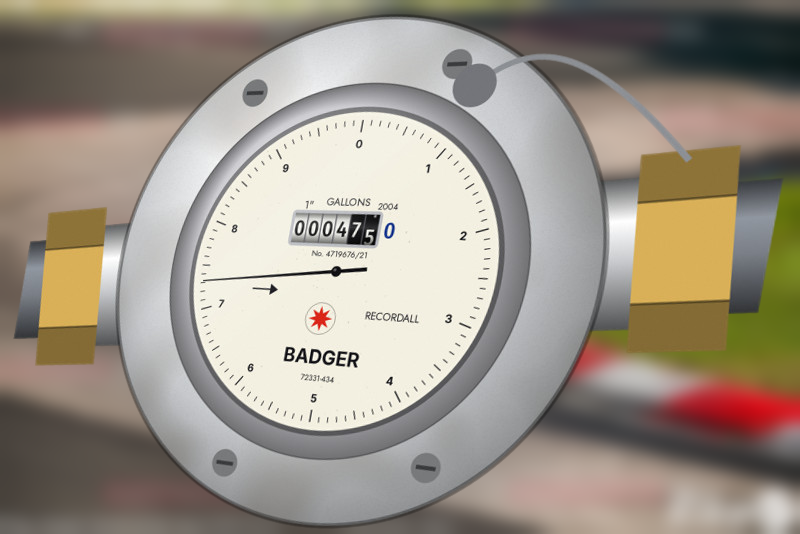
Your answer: **4747.3** gal
